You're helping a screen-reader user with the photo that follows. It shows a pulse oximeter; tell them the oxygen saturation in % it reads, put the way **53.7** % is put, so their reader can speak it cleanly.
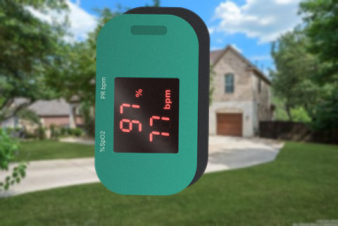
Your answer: **97** %
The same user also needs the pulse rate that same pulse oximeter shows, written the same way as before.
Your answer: **77** bpm
